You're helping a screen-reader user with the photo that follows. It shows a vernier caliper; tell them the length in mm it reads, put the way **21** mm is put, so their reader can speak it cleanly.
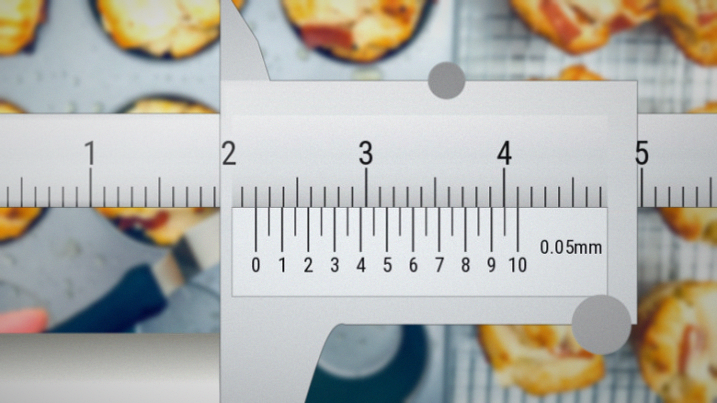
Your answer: **22.0** mm
